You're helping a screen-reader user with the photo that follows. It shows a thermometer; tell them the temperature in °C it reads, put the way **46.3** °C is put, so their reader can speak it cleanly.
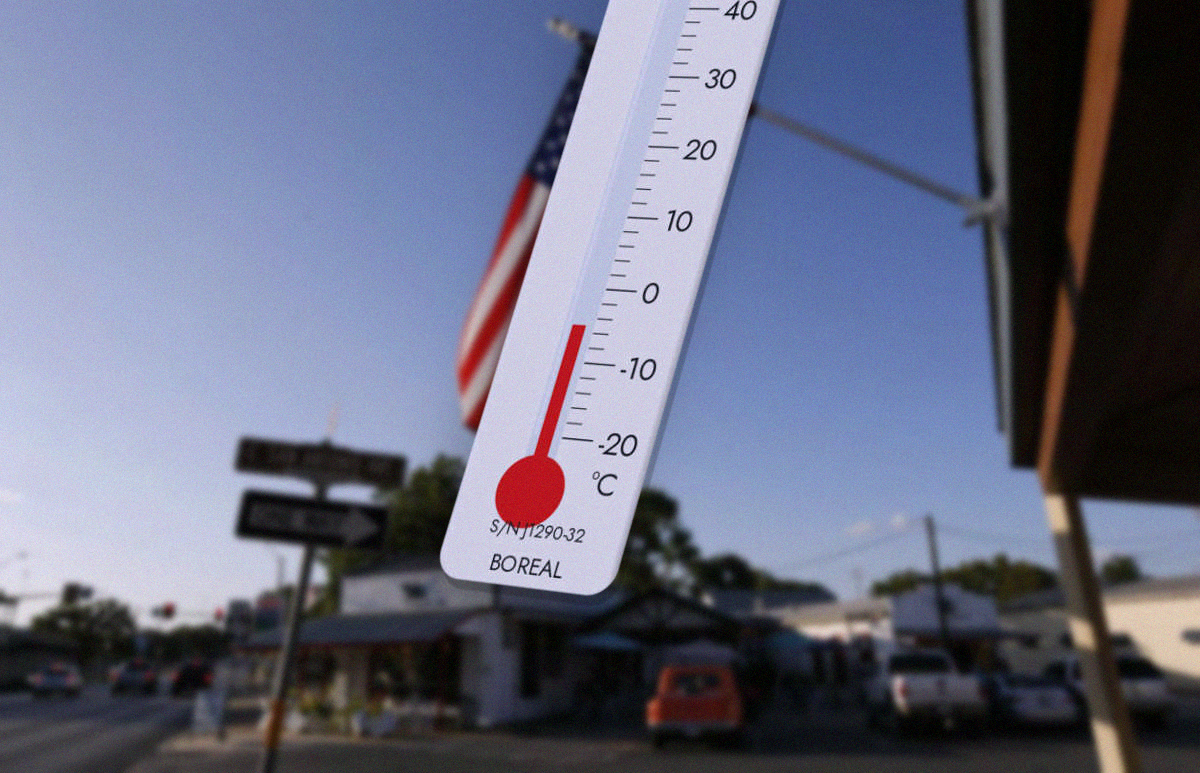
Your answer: **-5** °C
